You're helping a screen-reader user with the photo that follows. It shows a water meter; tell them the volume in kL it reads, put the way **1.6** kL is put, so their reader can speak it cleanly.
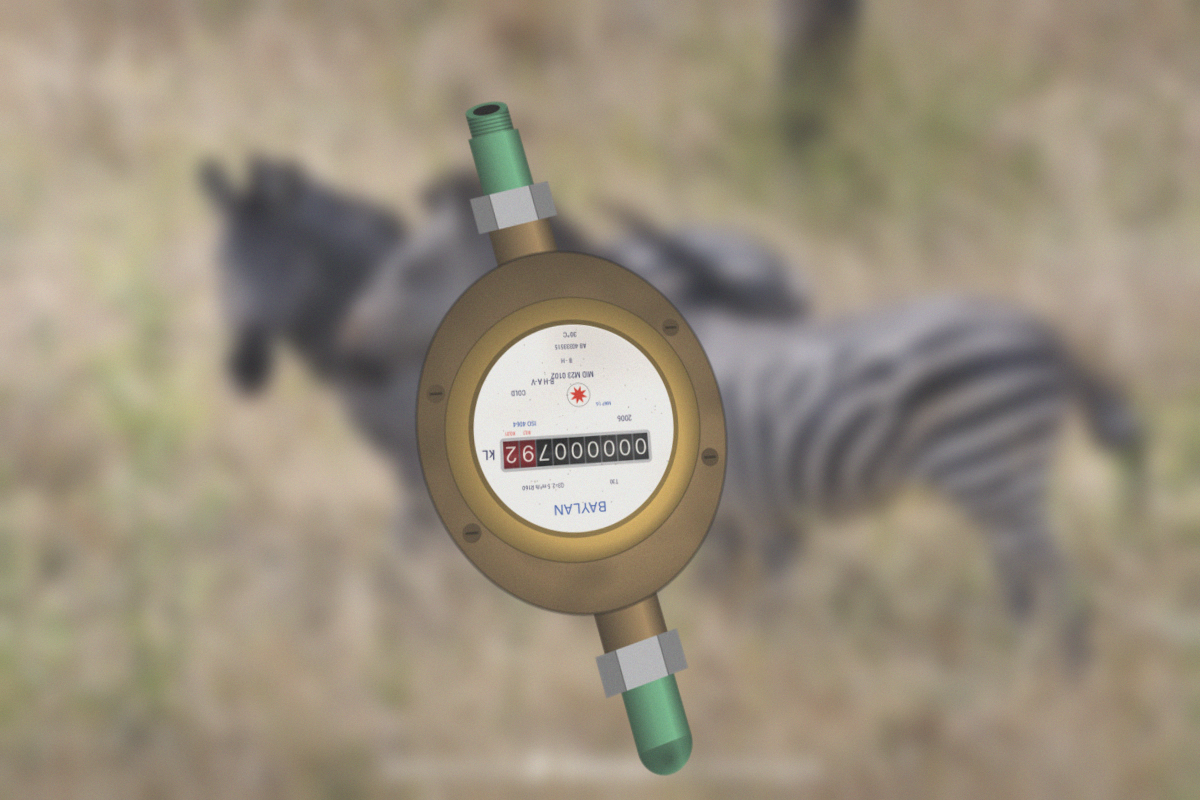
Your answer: **7.92** kL
